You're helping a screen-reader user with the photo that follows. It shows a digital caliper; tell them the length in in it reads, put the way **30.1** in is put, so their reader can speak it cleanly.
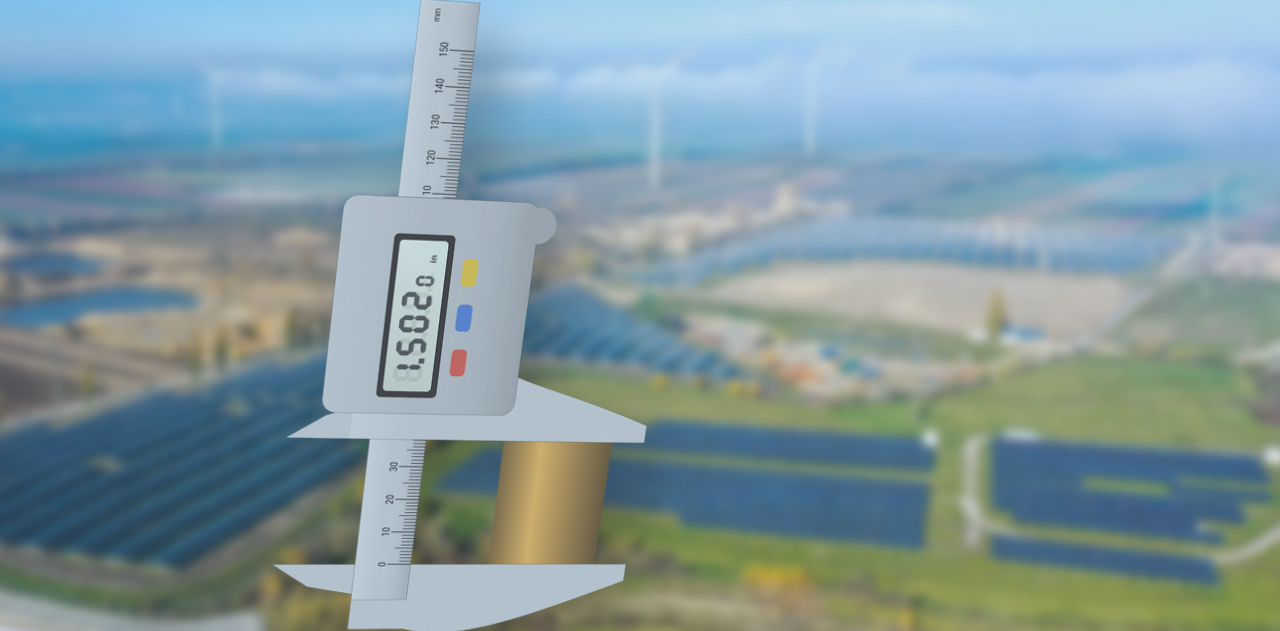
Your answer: **1.5020** in
